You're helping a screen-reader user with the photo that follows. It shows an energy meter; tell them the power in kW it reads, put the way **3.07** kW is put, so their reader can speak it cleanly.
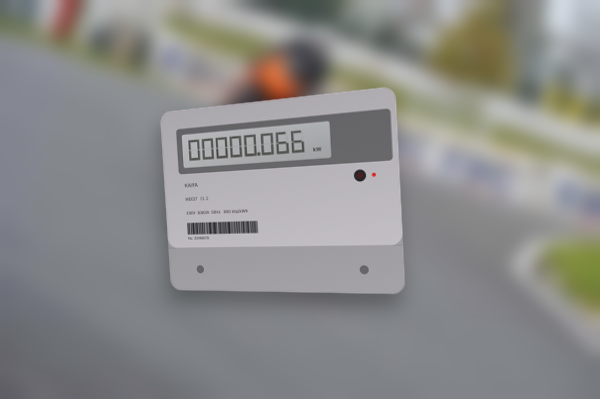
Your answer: **0.066** kW
